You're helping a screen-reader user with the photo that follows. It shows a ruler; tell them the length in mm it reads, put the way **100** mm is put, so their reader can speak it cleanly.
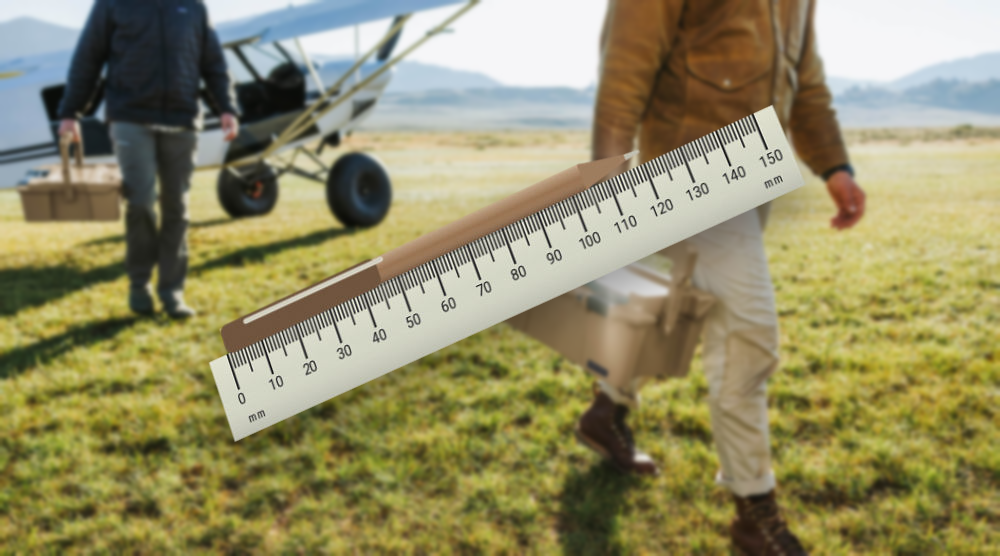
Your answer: **120** mm
